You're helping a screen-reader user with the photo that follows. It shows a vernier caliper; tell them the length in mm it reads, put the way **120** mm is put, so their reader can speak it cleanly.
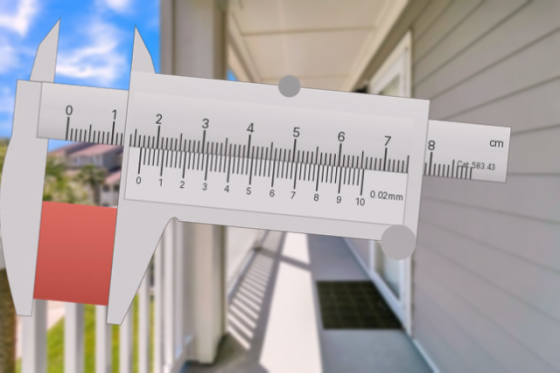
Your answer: **16.5** mm
